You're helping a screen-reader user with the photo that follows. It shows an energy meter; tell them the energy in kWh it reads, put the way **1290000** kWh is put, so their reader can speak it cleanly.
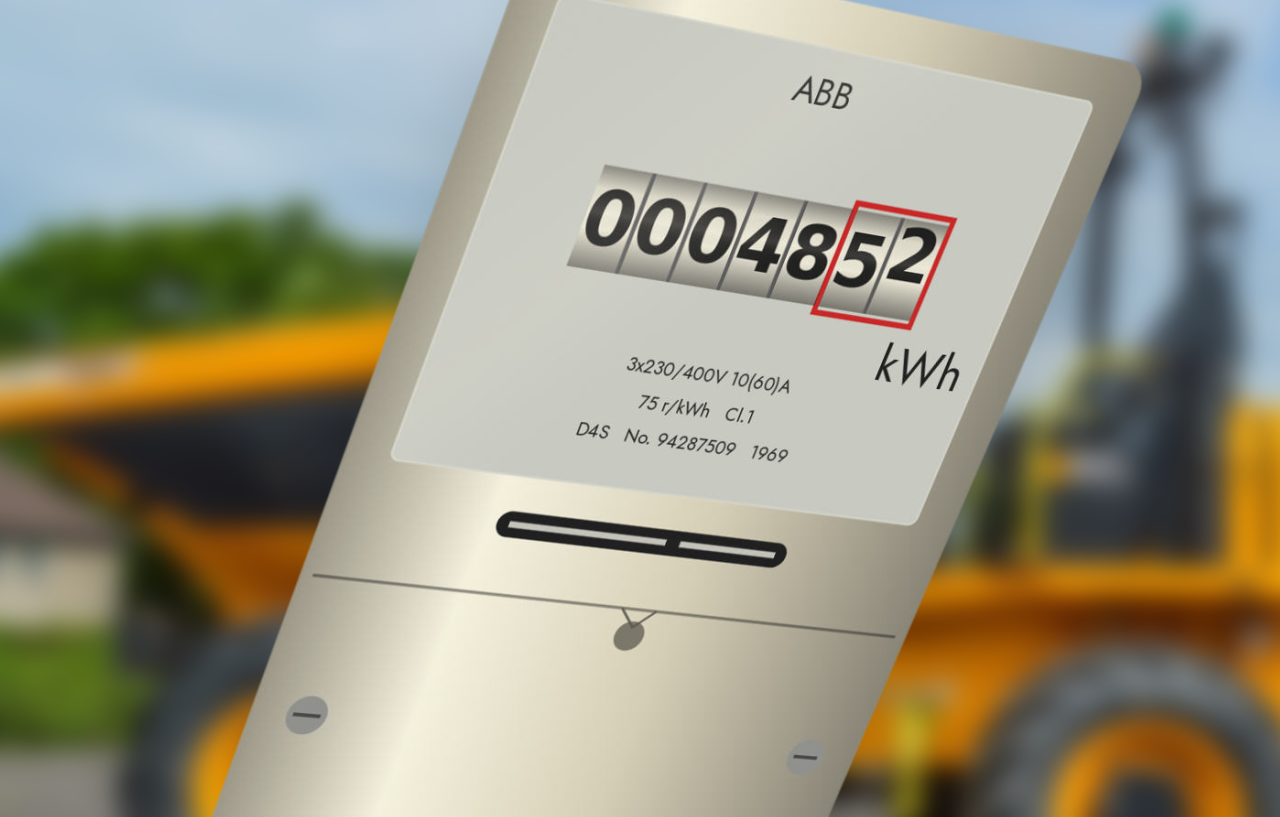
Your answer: **48.52** kWh
